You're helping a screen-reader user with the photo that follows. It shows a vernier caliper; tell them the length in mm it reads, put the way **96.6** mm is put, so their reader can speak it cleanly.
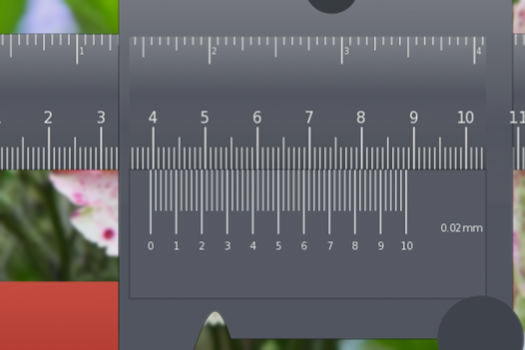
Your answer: **39.5** mm
